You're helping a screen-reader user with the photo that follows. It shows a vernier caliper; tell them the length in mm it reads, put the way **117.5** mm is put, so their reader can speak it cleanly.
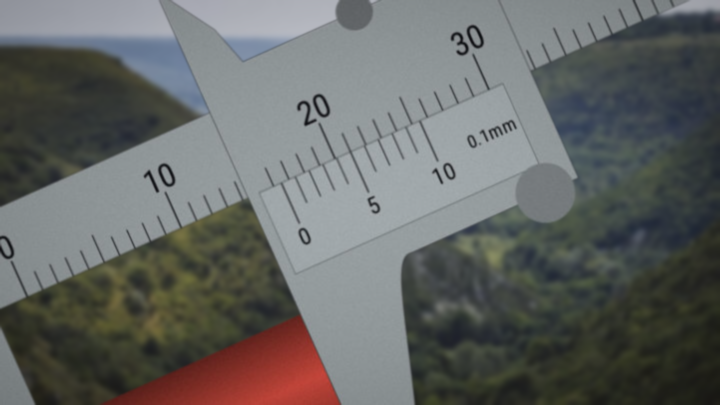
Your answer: **16.5** mm
